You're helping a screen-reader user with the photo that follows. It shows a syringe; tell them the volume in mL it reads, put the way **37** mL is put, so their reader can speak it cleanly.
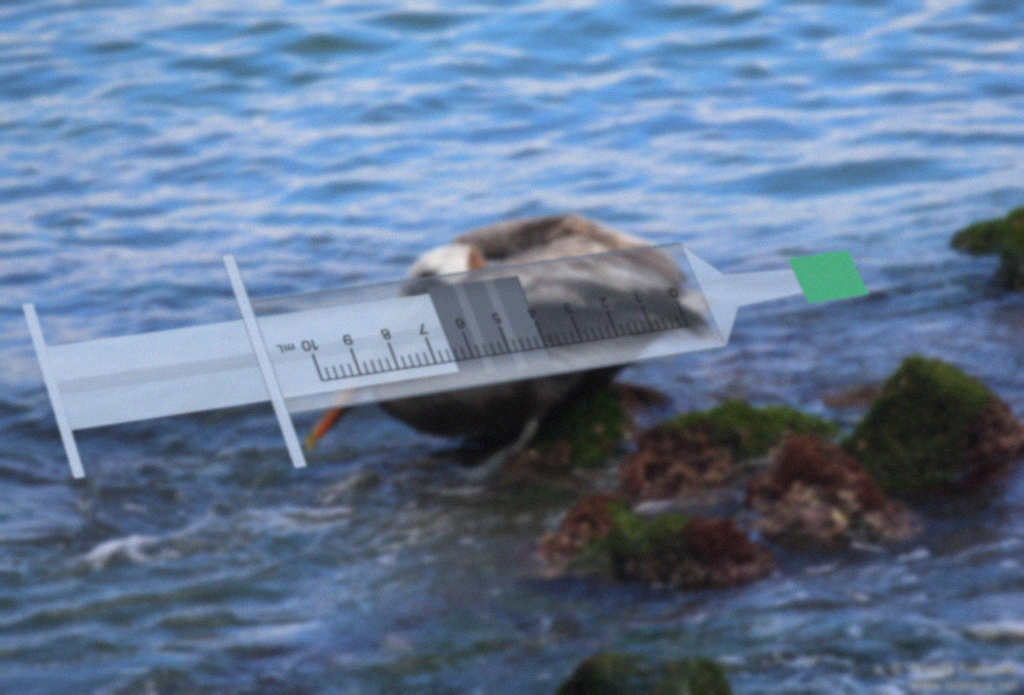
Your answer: **4** mL
